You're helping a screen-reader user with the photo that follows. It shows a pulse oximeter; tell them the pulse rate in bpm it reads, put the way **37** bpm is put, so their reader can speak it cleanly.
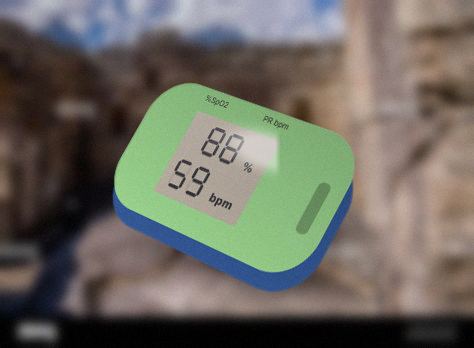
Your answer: **59** bpm
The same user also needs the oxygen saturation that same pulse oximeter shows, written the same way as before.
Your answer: **88** %
